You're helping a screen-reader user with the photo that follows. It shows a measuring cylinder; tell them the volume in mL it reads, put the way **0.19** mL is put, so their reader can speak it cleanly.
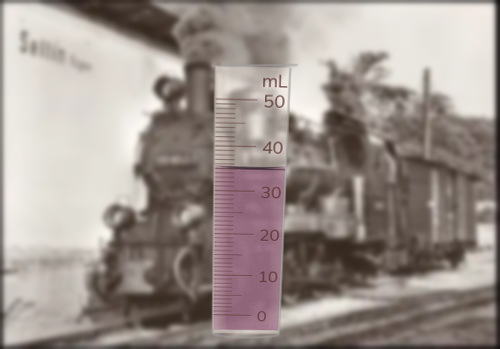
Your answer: **35** mL
